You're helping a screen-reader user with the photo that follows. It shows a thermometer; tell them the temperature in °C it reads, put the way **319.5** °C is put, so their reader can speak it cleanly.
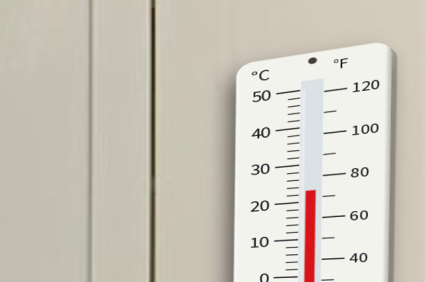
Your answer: **23** °C
